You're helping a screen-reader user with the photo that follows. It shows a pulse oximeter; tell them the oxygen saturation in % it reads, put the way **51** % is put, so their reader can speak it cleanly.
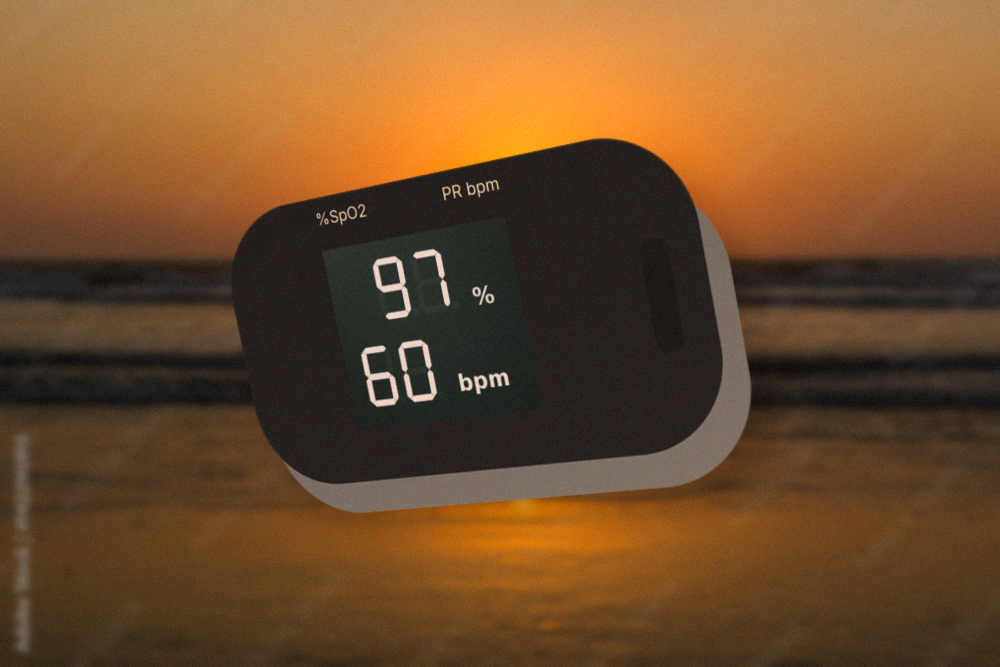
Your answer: **97** %
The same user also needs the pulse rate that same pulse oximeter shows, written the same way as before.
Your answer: **60** bpm
